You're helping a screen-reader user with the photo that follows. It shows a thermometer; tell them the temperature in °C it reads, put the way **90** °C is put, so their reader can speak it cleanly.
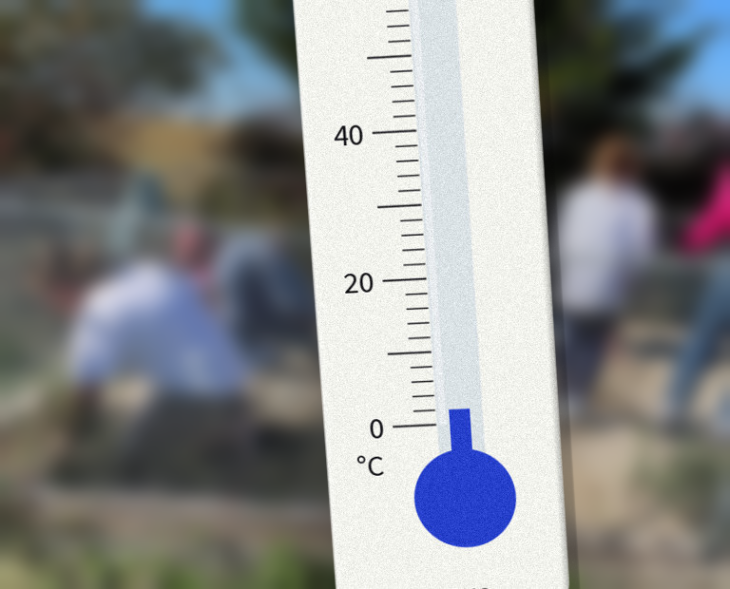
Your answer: **2** °C
